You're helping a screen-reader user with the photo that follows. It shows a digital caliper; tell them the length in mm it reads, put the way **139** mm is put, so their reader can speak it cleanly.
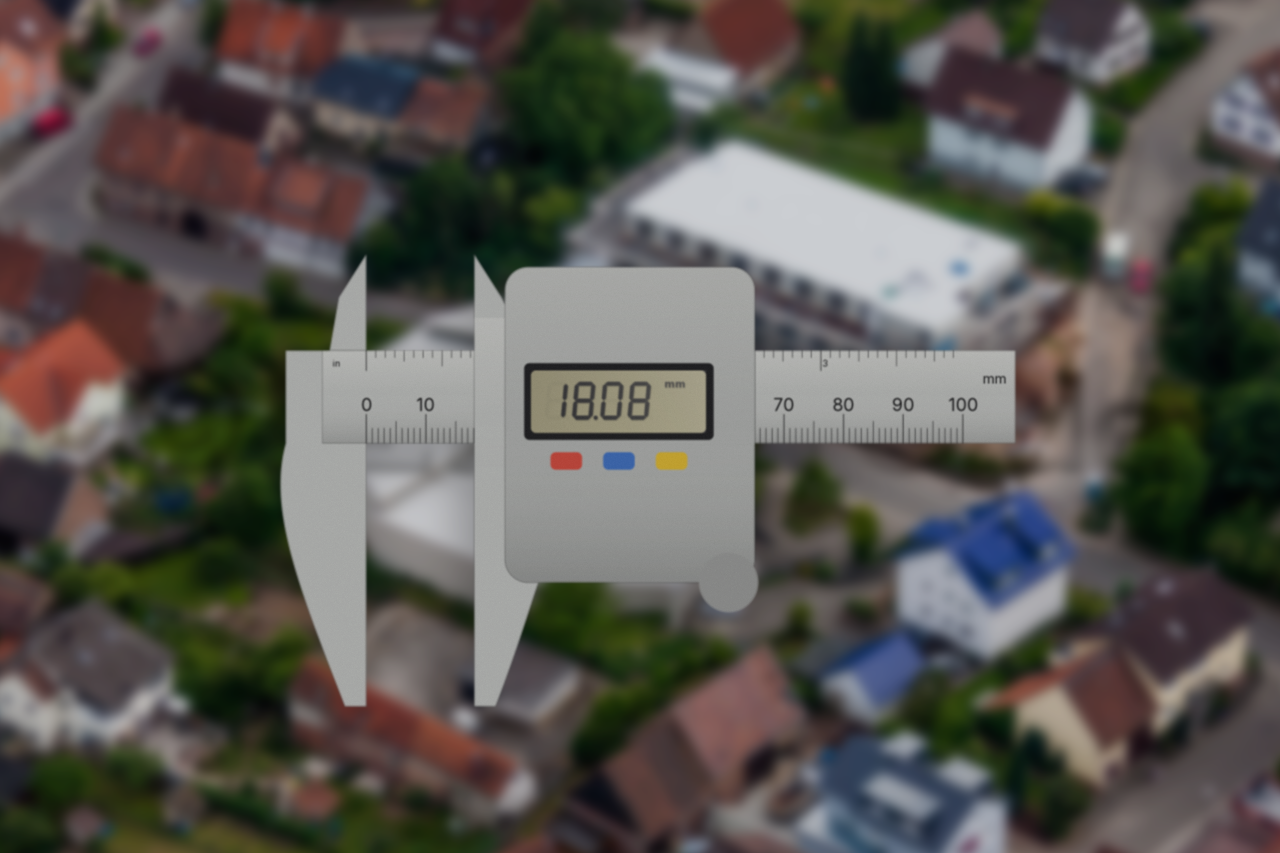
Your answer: **18.08** mm
